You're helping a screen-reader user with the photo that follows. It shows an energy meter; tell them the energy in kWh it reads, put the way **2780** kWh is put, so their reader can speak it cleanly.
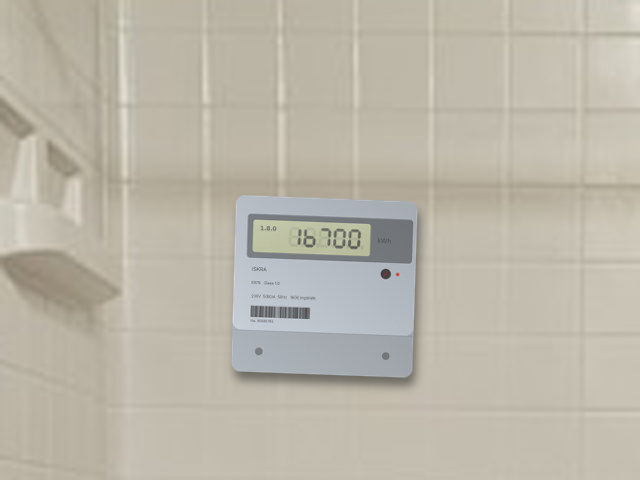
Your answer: **16700** kWh
